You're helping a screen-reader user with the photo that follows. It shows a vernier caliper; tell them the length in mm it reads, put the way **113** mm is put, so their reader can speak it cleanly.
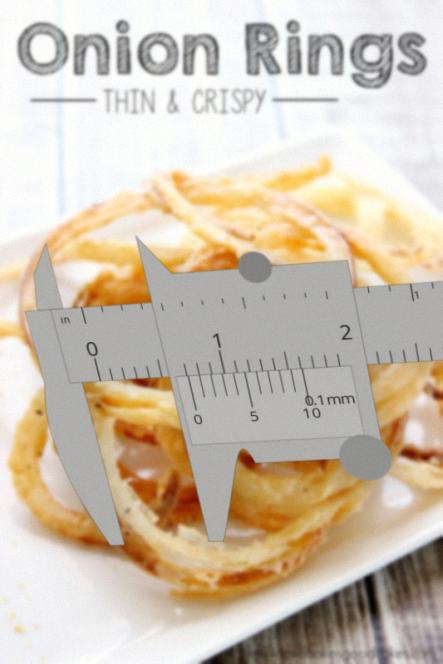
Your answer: **7.1** mm
